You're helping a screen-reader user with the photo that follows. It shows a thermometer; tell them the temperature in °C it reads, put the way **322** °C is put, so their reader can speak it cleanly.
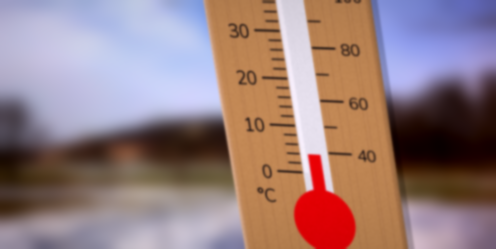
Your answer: **4** °C
